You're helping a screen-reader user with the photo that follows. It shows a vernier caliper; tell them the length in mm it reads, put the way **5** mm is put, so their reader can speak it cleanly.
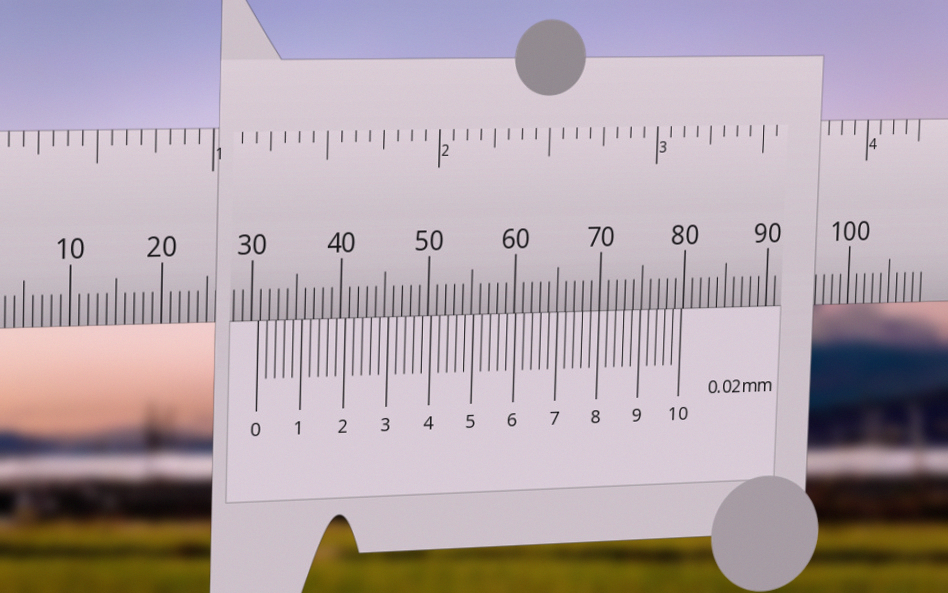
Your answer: **30.8** mm
